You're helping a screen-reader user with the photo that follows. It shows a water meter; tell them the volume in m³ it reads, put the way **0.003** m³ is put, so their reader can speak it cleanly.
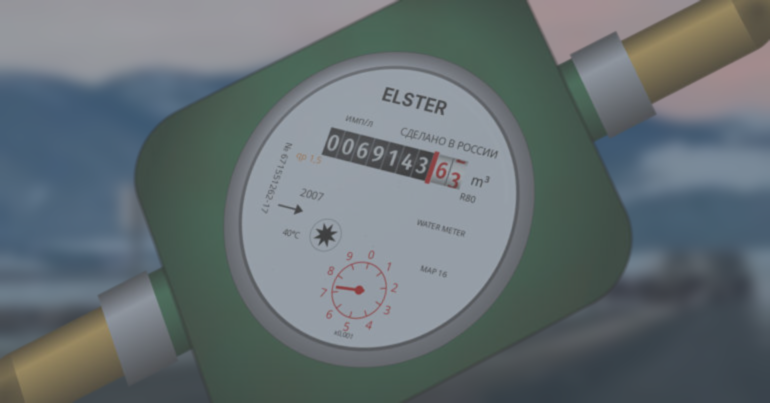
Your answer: **69143.627** m³
